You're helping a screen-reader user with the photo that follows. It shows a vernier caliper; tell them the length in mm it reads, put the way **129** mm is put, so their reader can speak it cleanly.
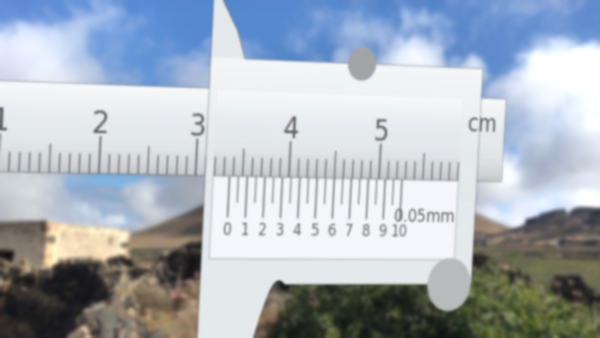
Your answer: **33.6** mm
